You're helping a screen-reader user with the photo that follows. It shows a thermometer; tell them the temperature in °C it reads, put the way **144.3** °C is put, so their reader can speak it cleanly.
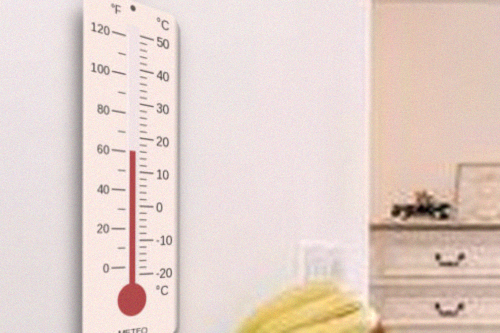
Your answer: **16** °C
